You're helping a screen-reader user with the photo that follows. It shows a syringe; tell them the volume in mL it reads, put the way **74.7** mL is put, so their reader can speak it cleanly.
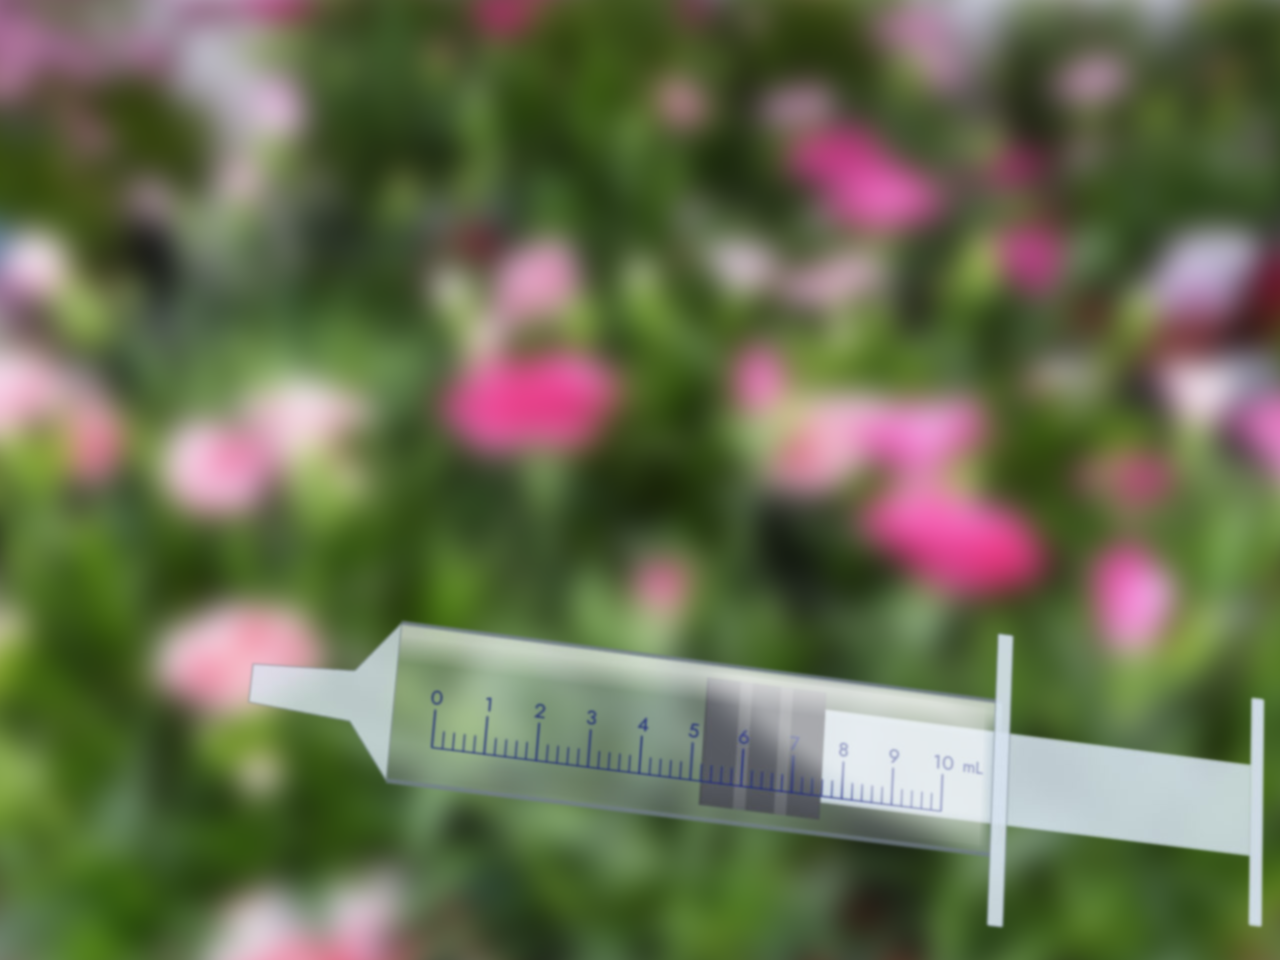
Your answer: **5.2** mL
